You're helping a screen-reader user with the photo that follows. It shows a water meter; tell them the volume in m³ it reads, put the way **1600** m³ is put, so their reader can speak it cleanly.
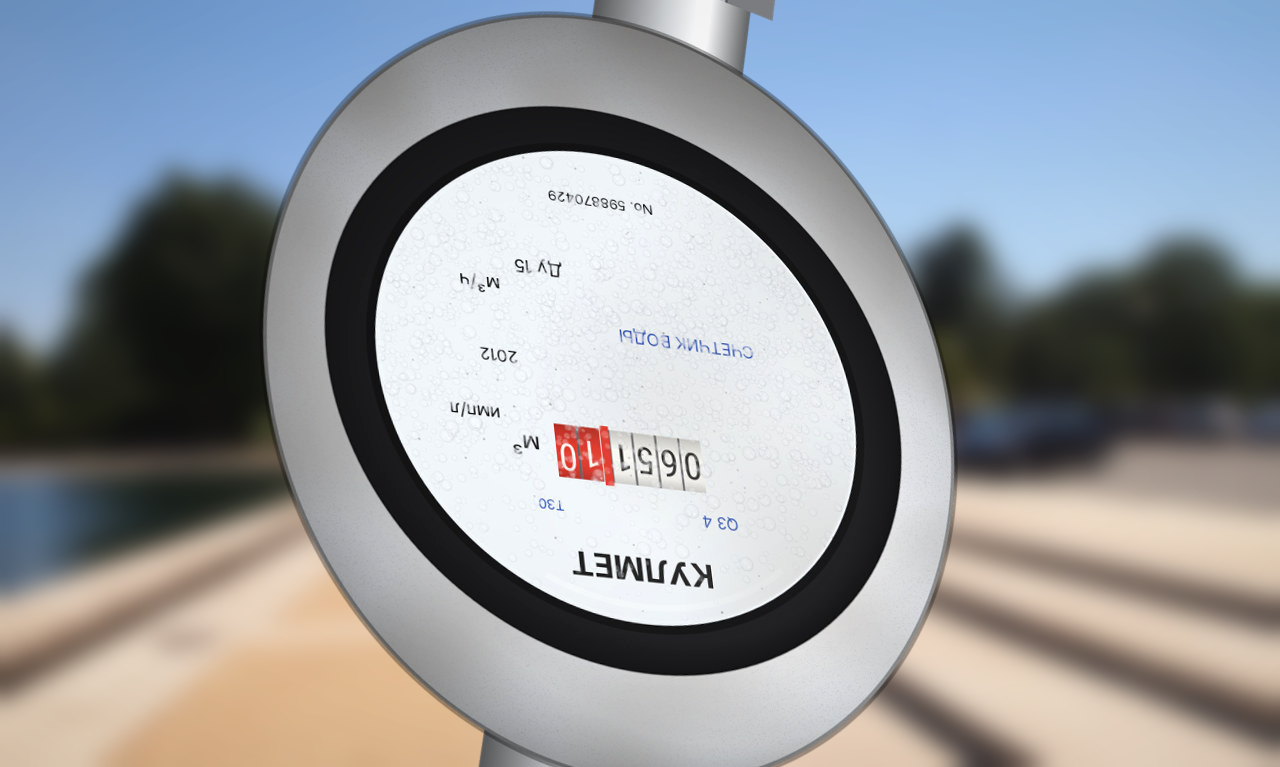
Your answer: **651.10** m³
